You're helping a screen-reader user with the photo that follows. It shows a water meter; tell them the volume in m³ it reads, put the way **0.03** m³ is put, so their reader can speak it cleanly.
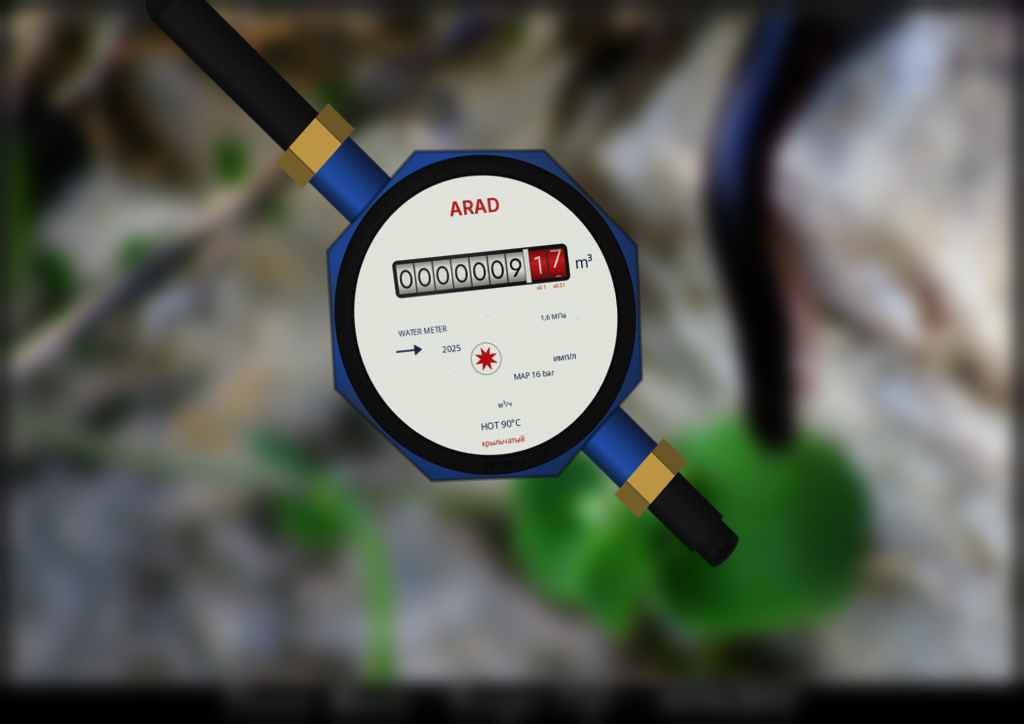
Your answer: **9.17** m³
